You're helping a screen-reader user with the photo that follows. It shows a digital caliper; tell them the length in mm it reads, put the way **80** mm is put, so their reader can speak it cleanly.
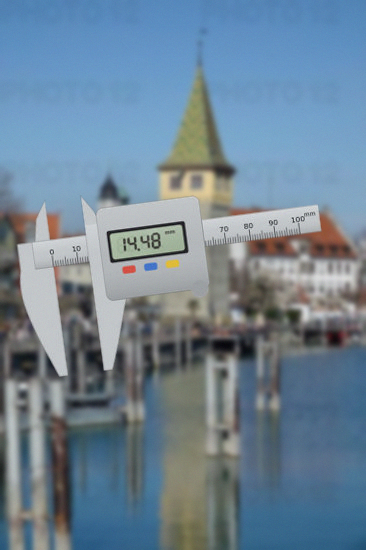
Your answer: **14.48** mm
